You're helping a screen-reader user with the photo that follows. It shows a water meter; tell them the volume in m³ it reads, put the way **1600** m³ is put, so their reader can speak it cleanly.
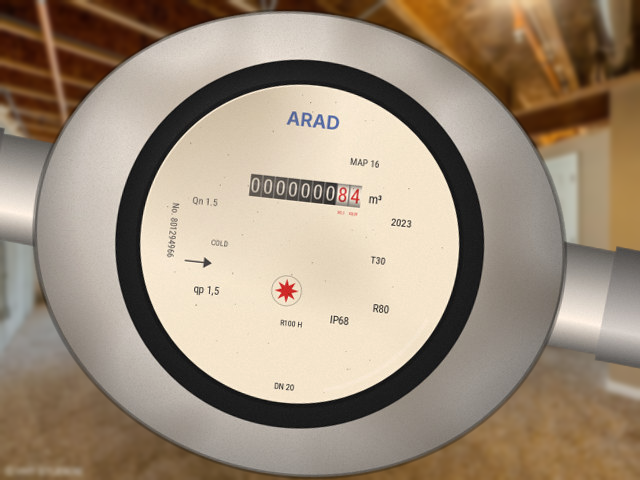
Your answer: **0.84** m³
